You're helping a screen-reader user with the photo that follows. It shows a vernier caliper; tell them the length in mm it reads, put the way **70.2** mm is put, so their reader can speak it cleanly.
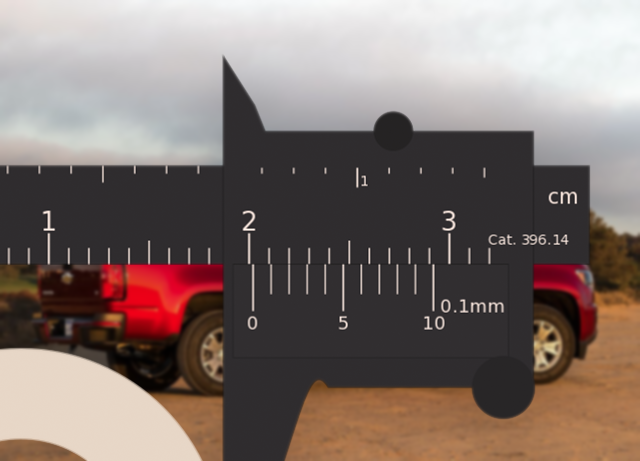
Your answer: **20.2** mm
